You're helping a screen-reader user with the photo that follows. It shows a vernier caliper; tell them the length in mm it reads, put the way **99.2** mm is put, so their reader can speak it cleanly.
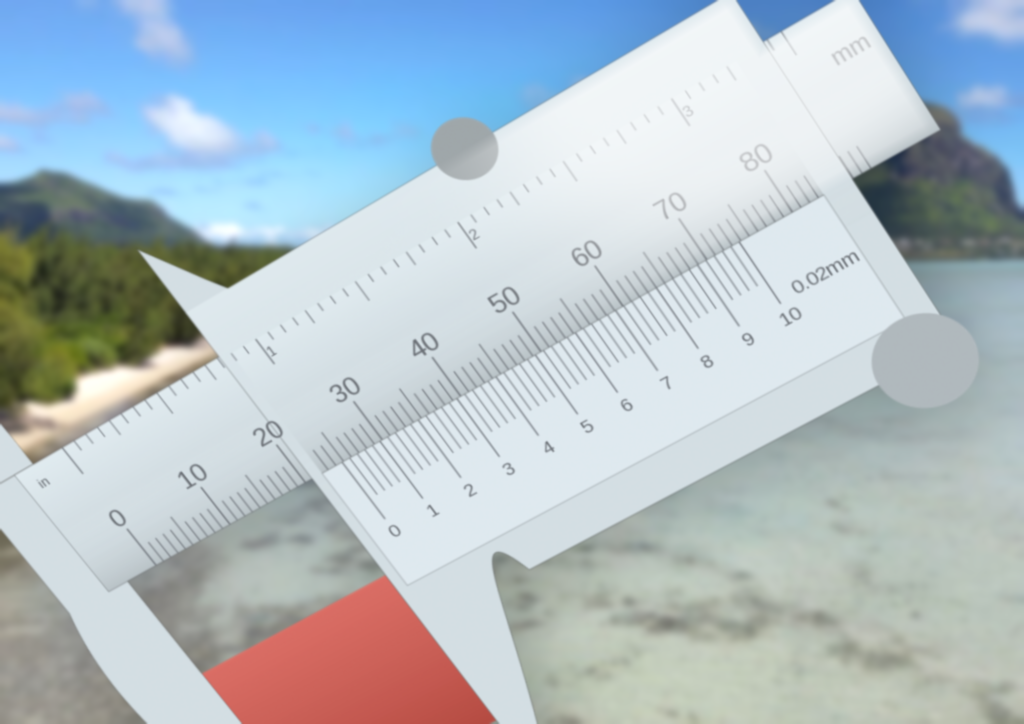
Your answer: **24.8** mm
